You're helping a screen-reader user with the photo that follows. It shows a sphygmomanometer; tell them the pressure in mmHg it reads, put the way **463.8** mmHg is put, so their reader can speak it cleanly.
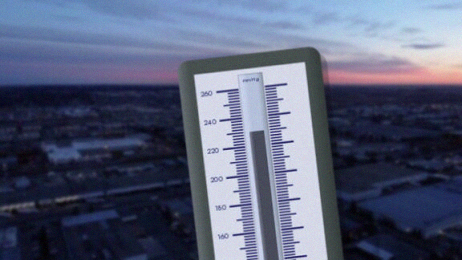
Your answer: **230** mmHg
